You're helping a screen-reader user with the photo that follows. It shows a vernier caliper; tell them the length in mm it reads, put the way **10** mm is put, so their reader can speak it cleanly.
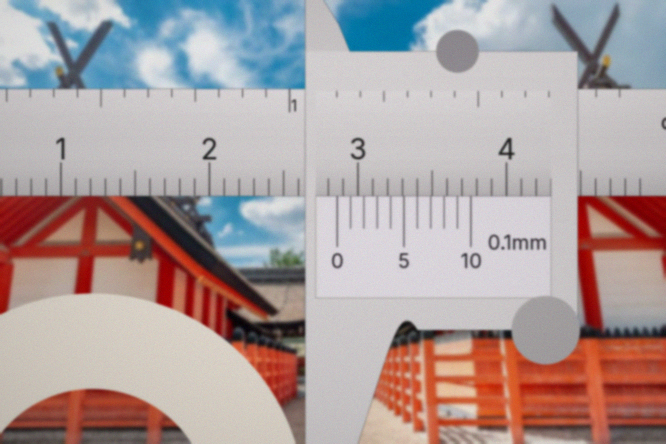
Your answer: **28.6** mm
